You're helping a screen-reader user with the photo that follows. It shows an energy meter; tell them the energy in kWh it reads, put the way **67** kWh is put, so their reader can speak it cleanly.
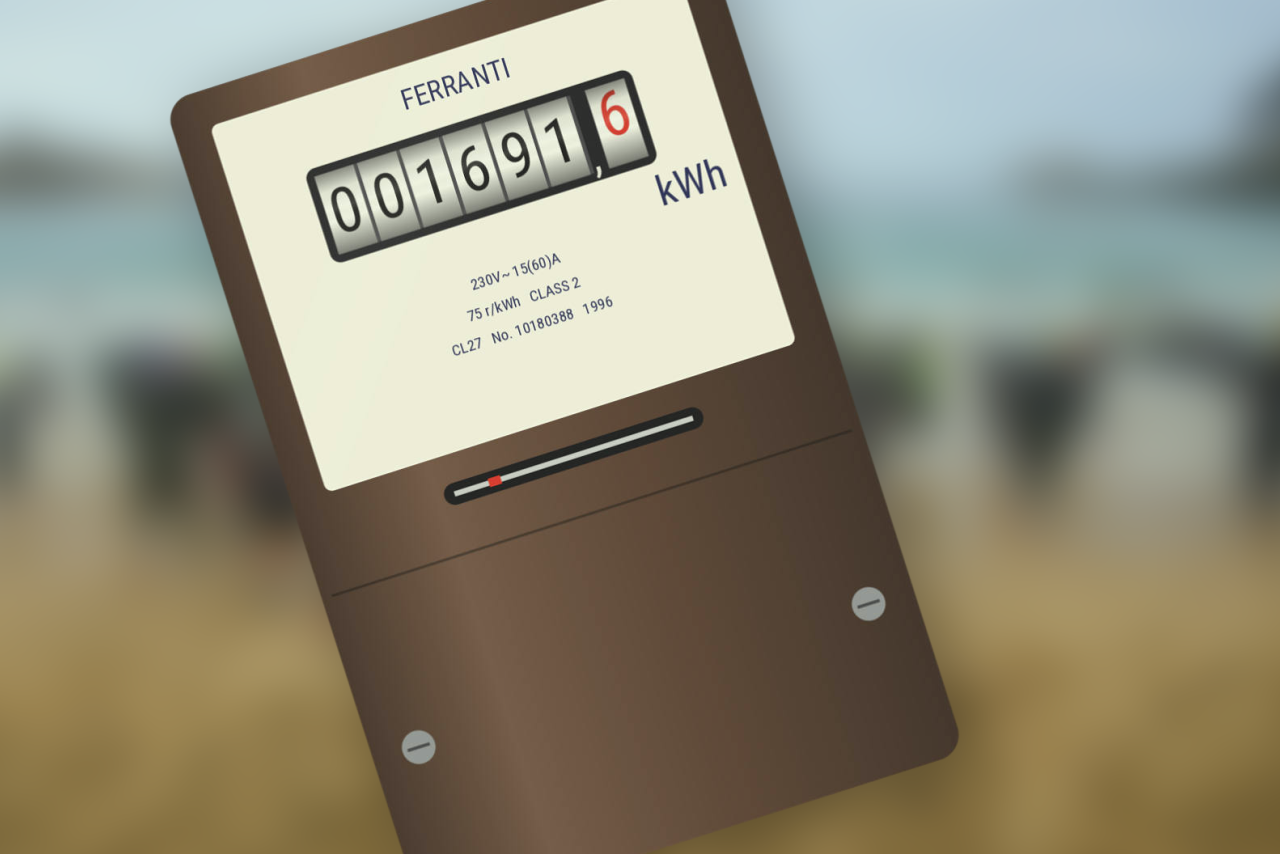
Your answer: **1691.6** kWh
